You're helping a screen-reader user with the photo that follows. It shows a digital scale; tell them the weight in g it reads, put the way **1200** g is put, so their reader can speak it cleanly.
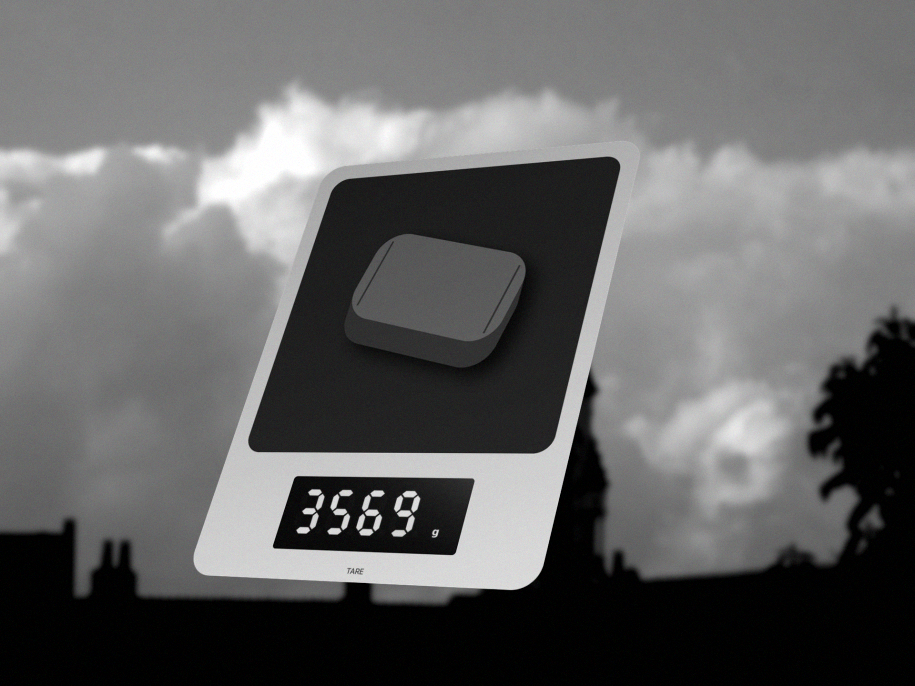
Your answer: **3569** g
